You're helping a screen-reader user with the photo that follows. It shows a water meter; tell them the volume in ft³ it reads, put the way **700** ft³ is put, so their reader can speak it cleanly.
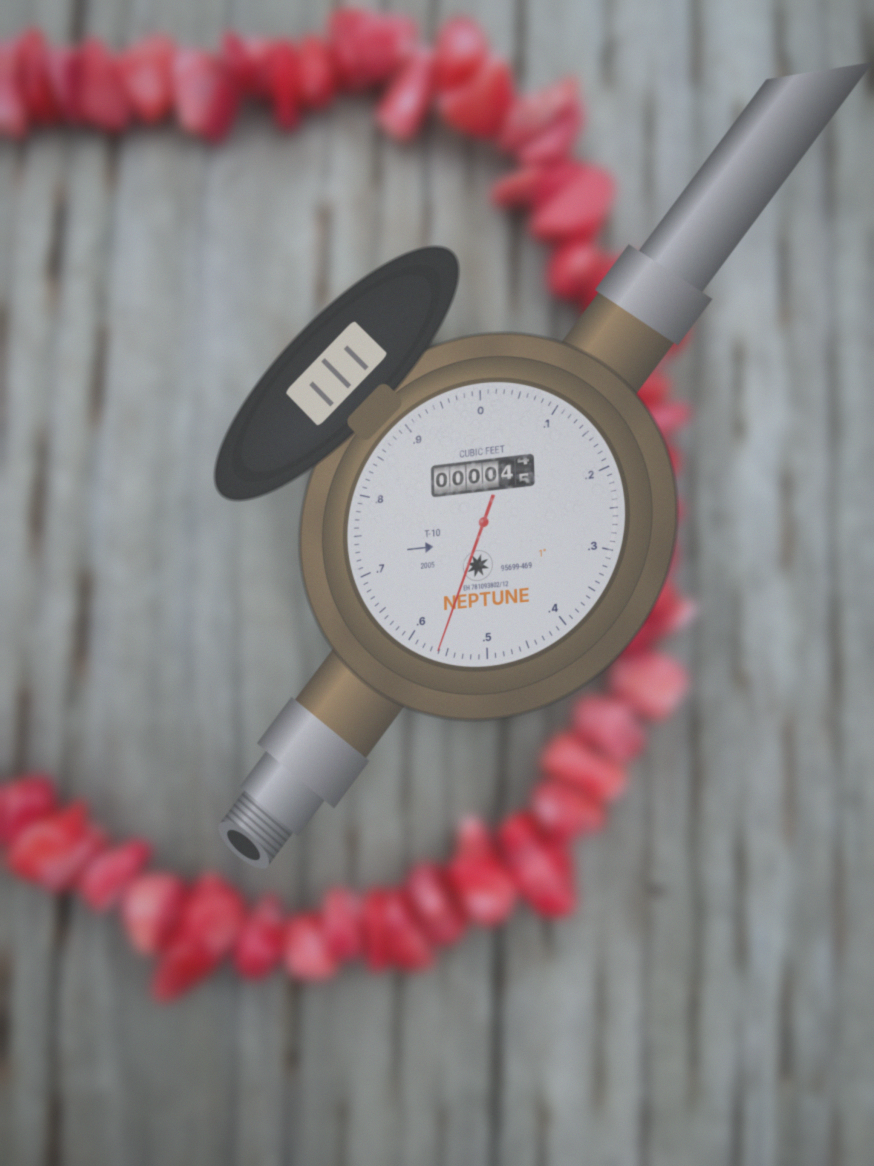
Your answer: **44.56** ft³
